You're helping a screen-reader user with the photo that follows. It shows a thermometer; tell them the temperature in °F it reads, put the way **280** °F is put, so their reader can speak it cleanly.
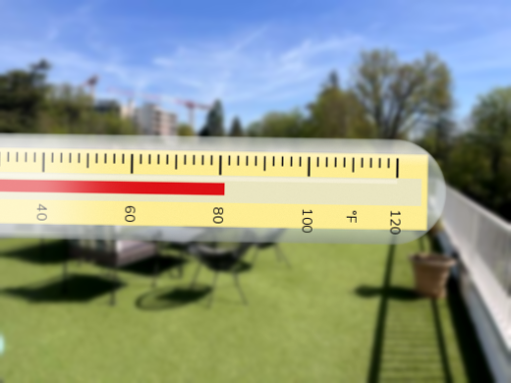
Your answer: **81** °F
